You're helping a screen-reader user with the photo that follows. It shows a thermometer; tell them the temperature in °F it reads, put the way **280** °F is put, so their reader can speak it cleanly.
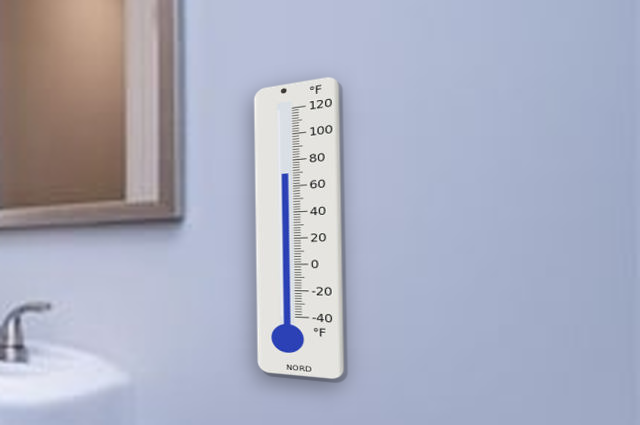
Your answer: **70** °F
